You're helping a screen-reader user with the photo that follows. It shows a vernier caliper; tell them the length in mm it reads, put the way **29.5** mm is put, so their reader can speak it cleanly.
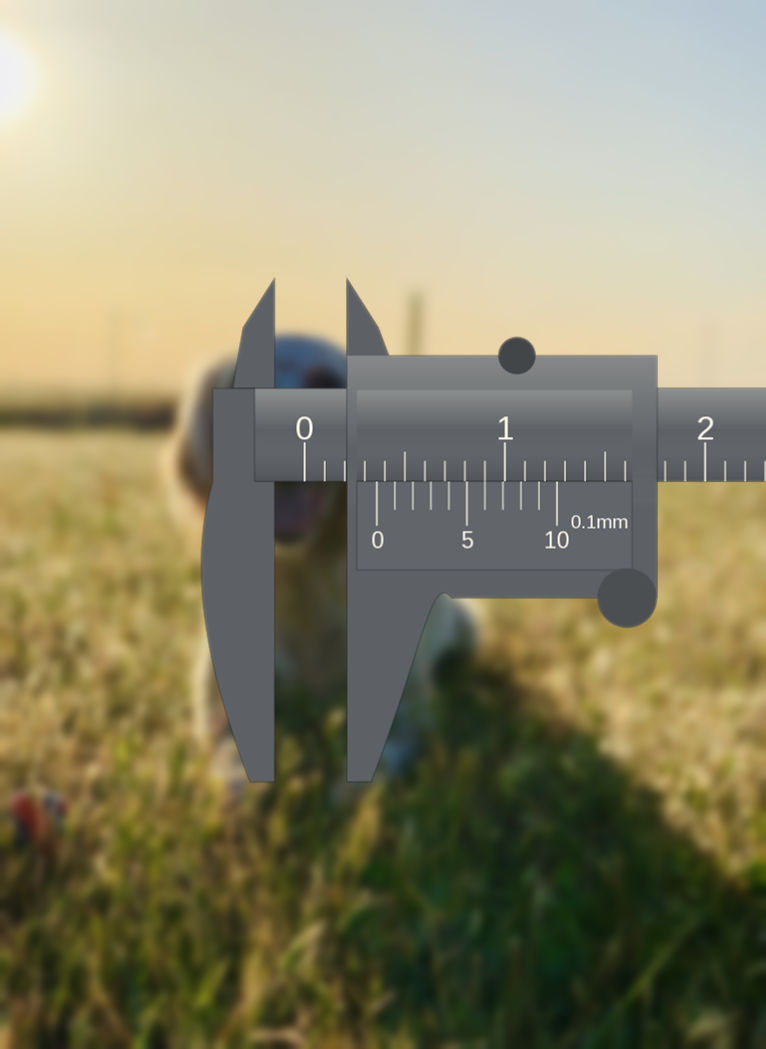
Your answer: **3.6** mm
